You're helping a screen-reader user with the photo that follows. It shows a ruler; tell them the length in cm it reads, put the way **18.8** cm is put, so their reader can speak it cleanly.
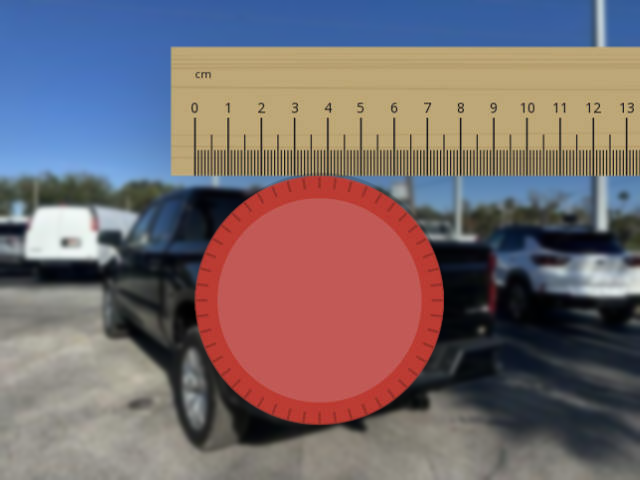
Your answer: **7.5** cm
